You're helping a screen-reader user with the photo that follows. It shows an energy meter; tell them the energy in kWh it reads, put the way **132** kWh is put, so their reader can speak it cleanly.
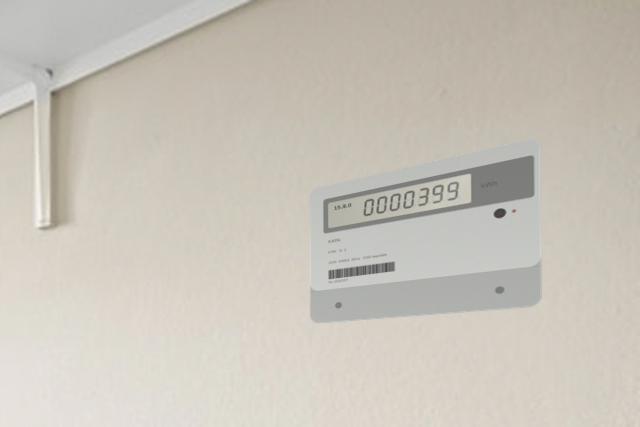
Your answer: **399** kWh
